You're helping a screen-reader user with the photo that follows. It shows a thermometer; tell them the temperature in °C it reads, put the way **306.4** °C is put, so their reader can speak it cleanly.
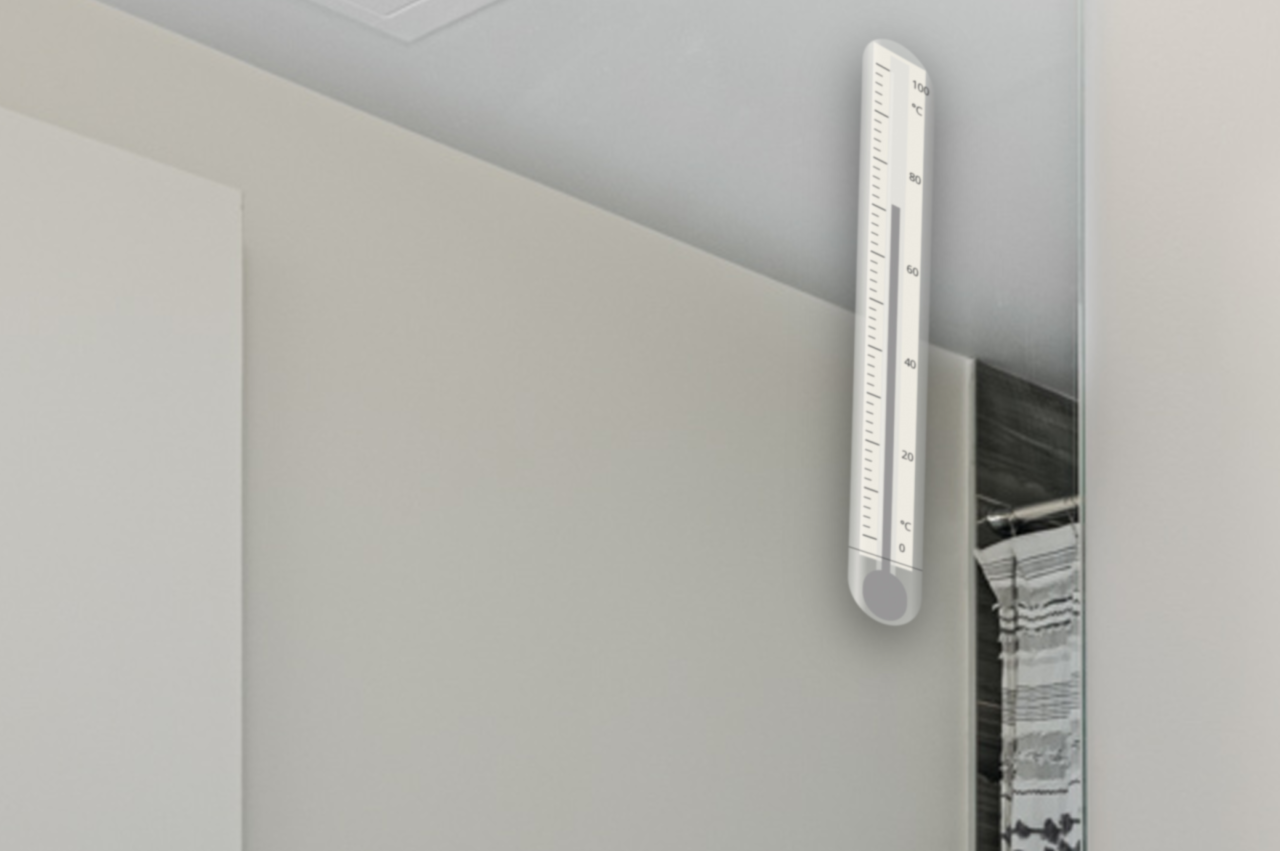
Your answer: **72** °C
